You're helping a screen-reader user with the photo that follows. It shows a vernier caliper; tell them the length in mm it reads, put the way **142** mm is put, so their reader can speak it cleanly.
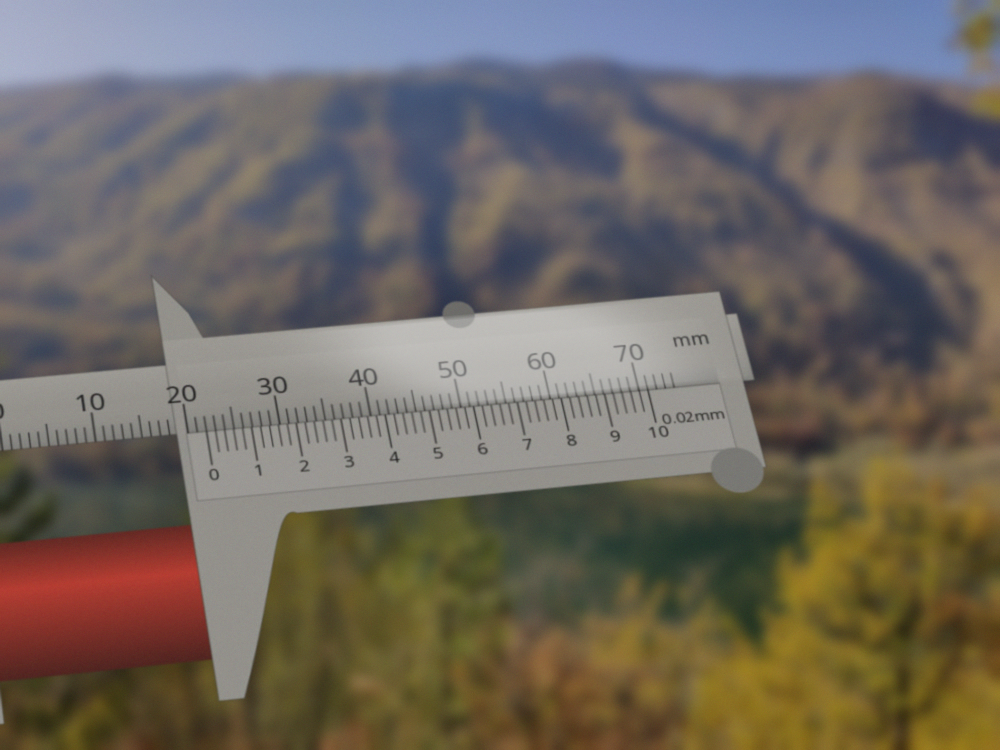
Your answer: **22.0** mm
